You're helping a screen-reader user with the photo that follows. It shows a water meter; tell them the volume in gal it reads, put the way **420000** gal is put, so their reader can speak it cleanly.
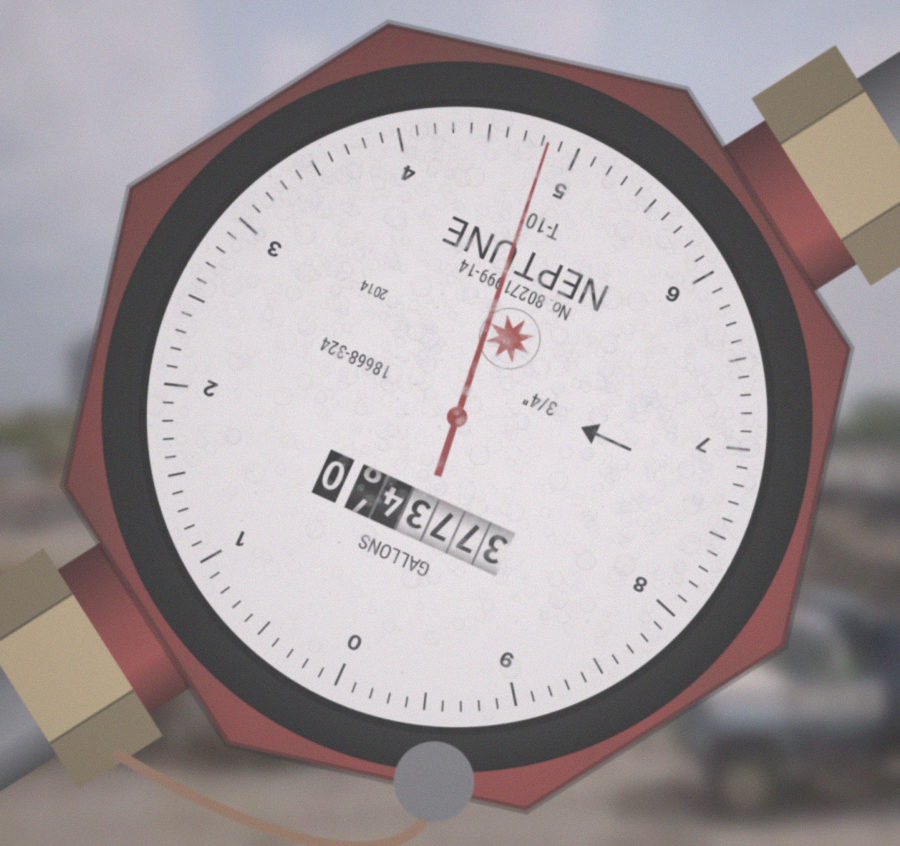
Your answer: **3773474.8** gal
